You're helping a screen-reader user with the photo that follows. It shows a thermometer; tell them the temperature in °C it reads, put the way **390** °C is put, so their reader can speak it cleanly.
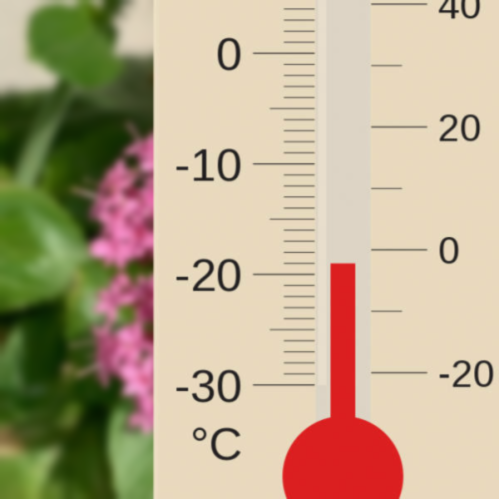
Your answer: **-19** °C
